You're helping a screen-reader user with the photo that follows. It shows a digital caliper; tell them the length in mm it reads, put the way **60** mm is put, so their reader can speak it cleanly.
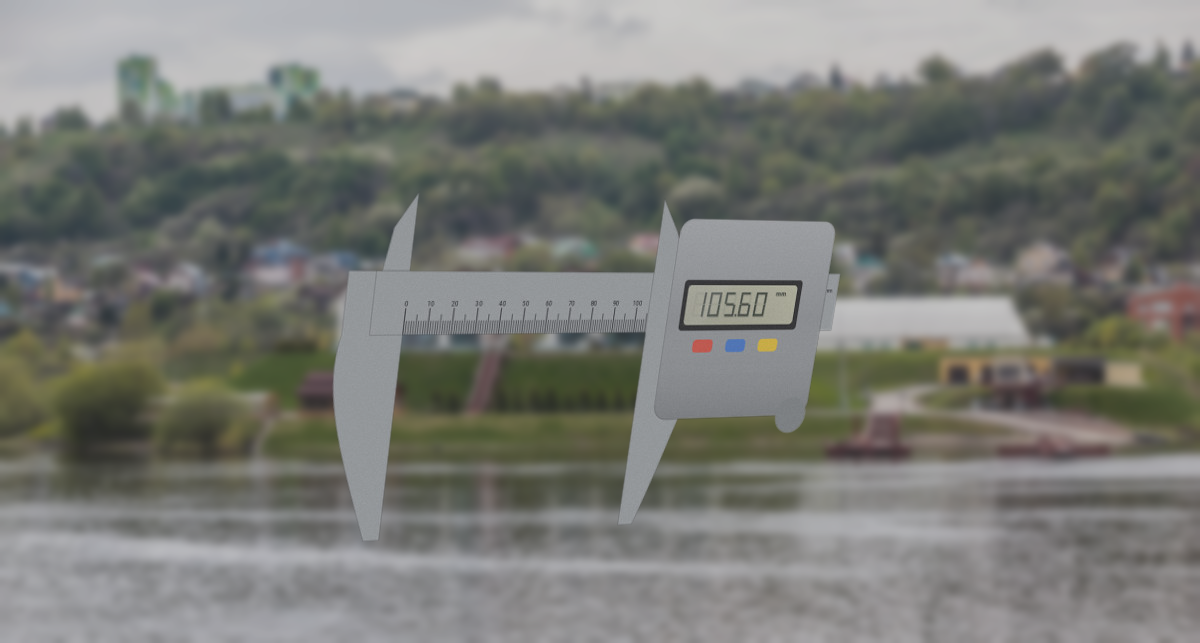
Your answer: **105.60** mm
